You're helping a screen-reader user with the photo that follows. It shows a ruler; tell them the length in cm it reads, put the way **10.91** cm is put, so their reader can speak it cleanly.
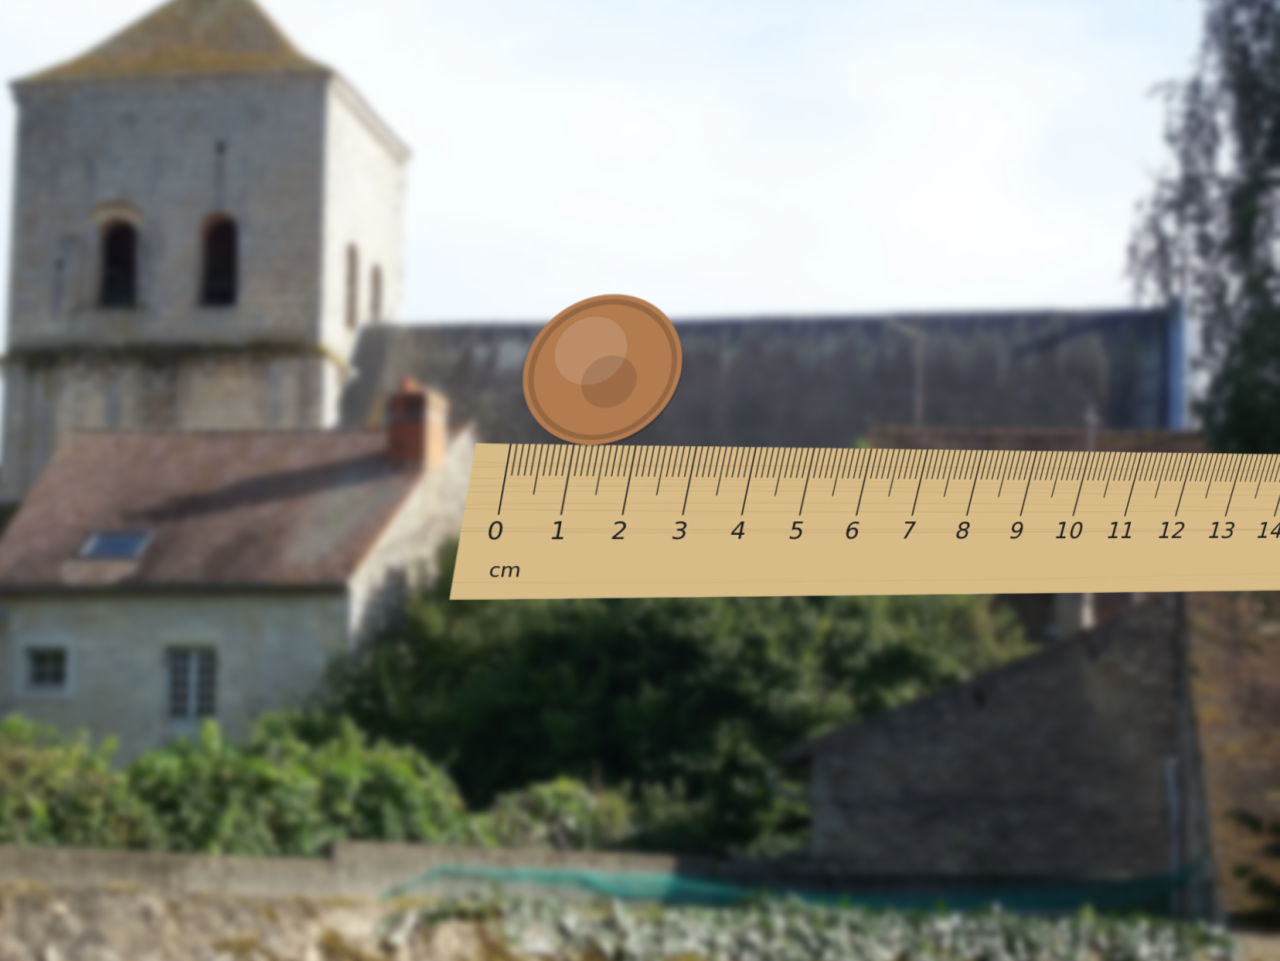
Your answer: **2.5** cm
